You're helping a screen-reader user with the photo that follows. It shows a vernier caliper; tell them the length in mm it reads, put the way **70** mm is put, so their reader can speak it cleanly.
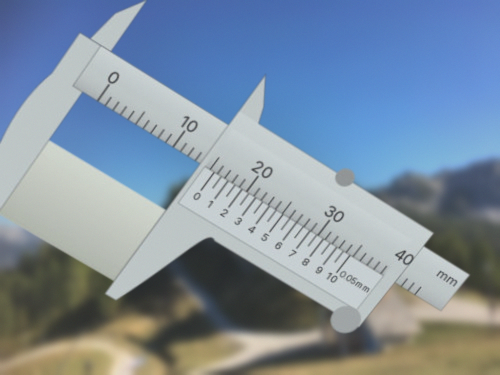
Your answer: **15.6** mm
